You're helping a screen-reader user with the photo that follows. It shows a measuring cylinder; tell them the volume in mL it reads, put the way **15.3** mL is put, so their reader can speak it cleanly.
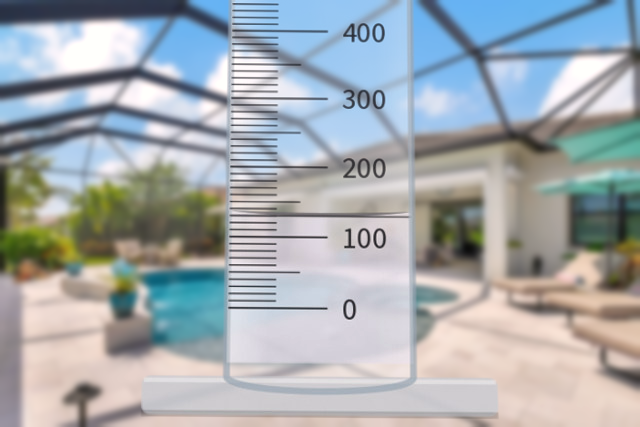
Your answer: **130** mL
